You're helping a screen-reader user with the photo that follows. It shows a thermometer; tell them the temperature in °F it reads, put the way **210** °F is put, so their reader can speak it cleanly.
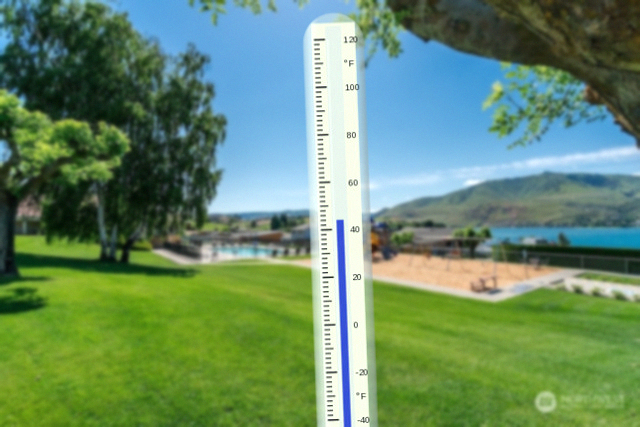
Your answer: **44** °F
